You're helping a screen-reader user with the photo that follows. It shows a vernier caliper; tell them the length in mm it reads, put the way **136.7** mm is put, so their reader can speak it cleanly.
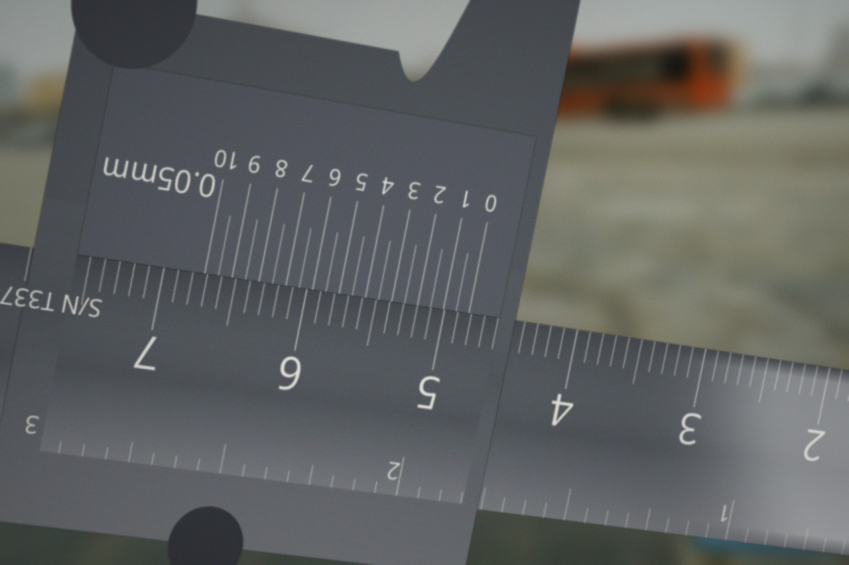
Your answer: **48.2** mm
